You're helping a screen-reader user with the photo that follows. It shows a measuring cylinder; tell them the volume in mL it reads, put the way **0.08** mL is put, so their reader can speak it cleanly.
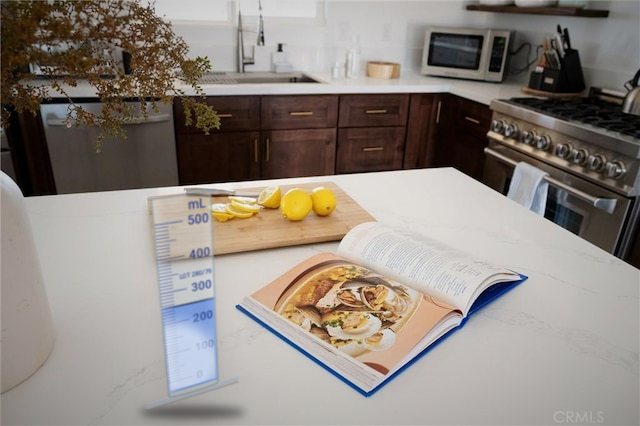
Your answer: **250** mL
